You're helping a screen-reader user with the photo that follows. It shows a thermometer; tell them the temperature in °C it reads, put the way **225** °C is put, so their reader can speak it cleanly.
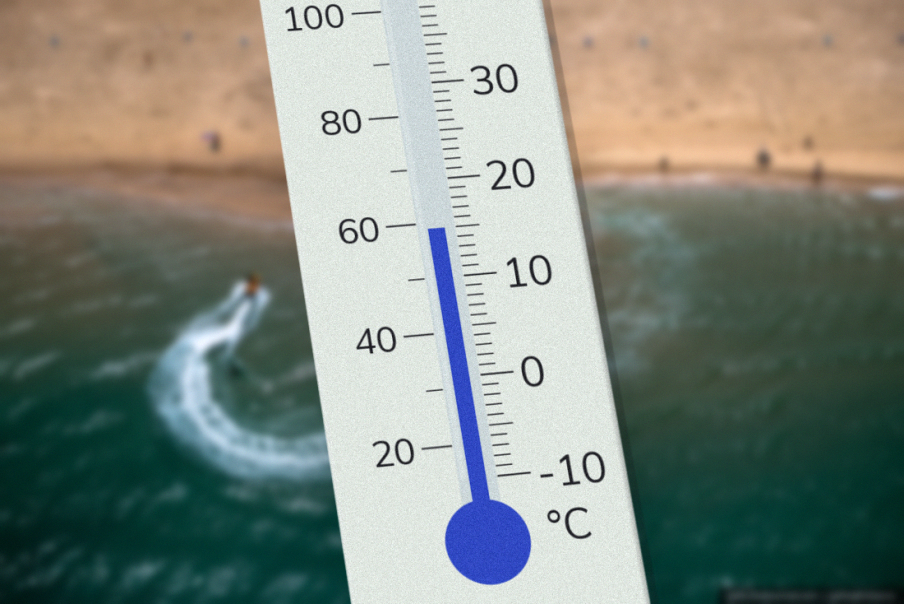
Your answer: **15** °C
